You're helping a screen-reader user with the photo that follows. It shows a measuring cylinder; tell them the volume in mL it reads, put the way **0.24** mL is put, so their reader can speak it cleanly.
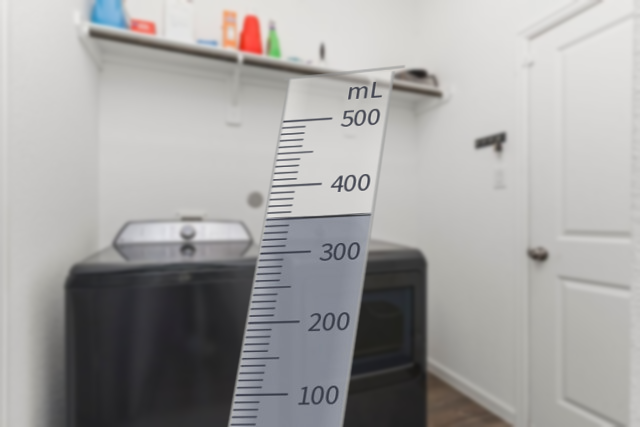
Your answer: **350** mL
